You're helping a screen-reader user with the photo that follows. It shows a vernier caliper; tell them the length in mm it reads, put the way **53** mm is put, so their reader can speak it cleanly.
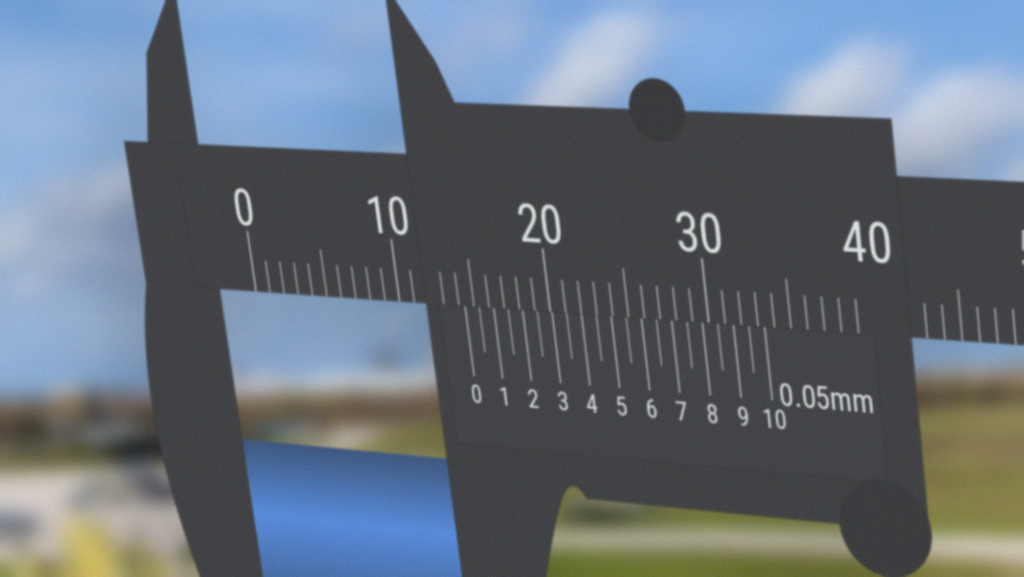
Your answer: **14.4** mm
